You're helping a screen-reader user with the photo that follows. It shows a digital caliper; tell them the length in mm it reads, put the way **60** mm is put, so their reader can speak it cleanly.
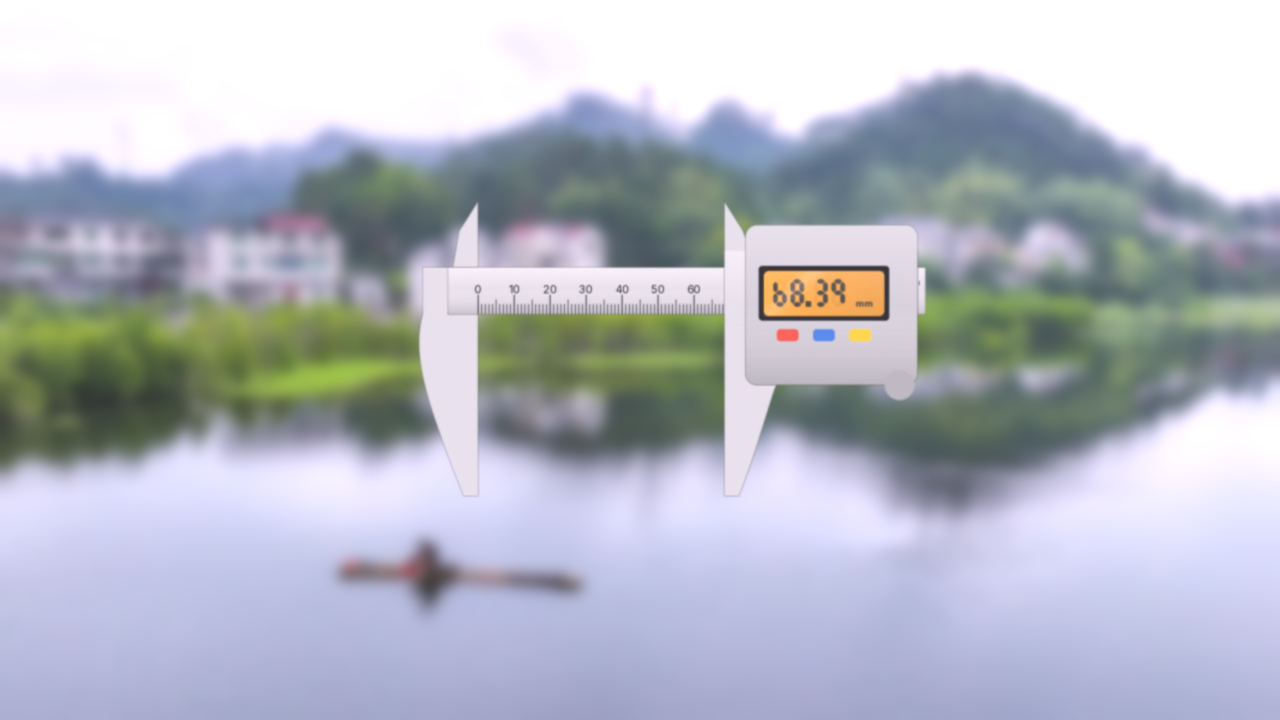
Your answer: **68.39** mm
